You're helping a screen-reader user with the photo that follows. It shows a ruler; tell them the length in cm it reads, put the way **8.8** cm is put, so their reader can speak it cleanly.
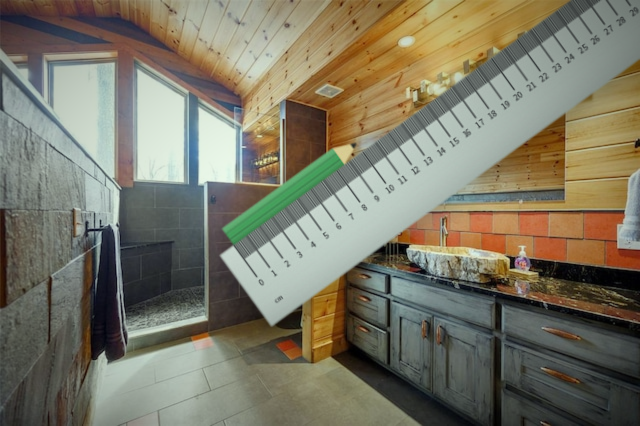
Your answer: **10** cm
